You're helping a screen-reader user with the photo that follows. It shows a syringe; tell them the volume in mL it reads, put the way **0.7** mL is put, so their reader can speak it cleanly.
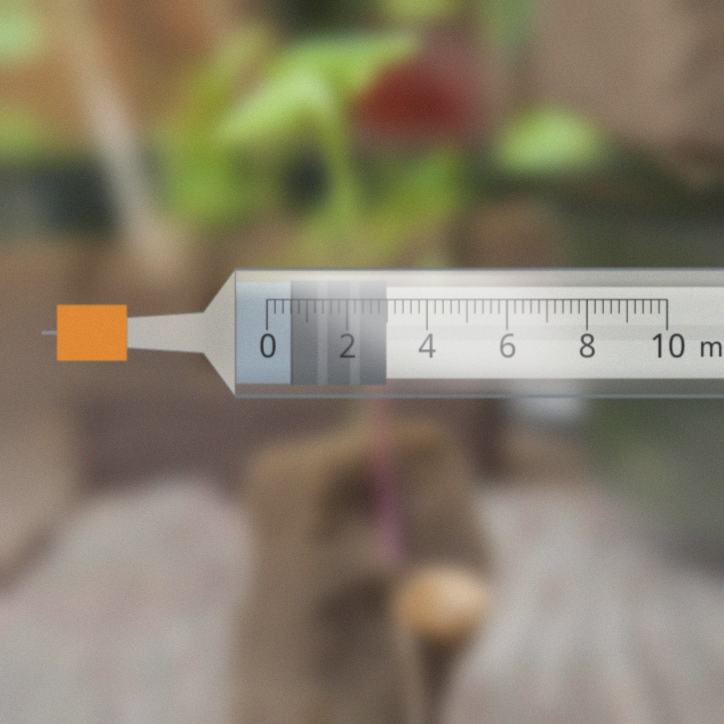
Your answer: **0.6** mL
